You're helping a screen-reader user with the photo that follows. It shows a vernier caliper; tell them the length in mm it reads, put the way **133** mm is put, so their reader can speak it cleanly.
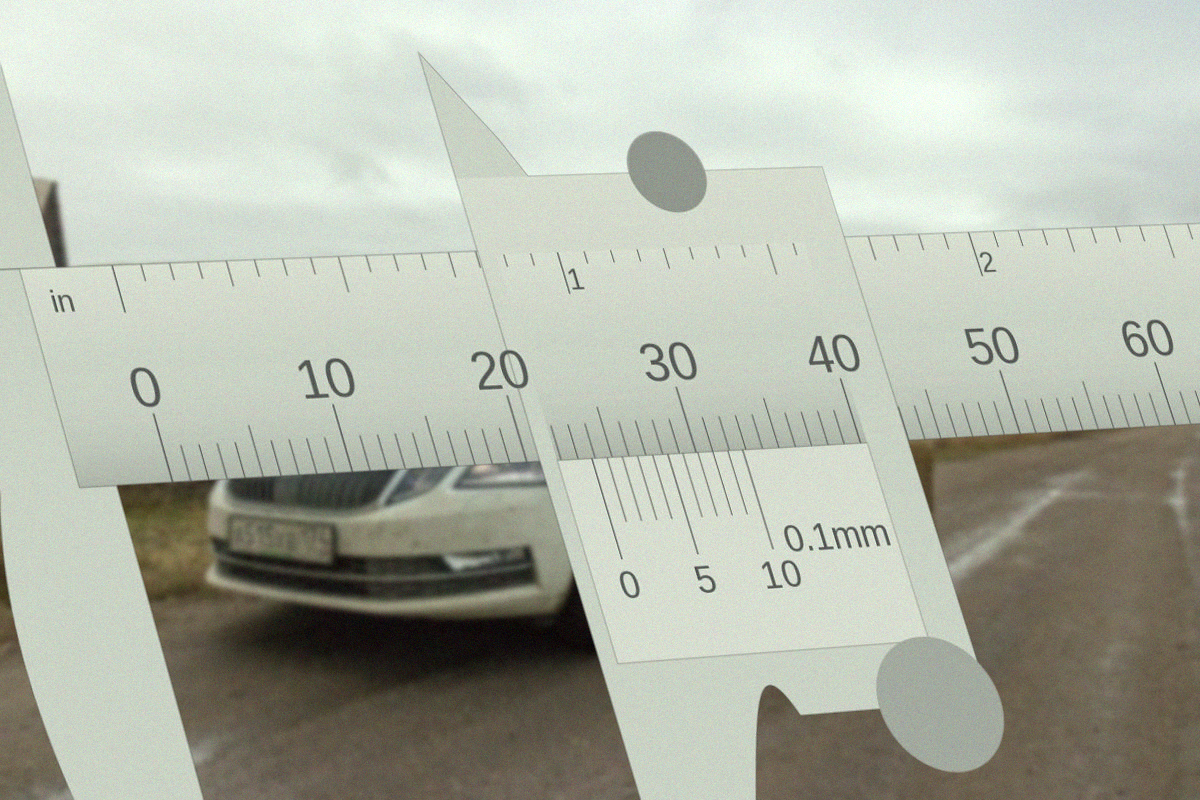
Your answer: **23.8** mm
